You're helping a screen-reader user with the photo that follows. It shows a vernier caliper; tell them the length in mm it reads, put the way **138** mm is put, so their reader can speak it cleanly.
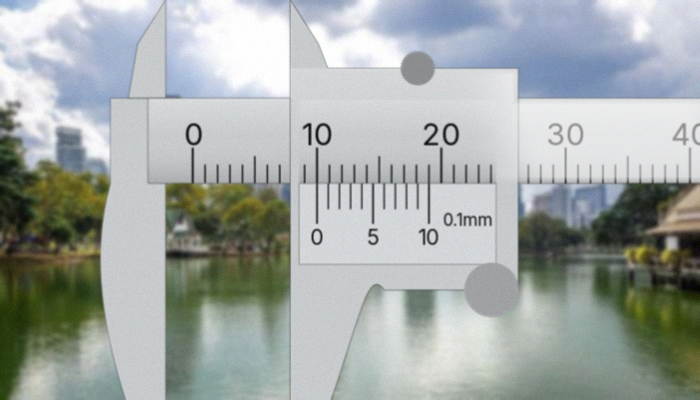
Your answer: **10.0** mm
